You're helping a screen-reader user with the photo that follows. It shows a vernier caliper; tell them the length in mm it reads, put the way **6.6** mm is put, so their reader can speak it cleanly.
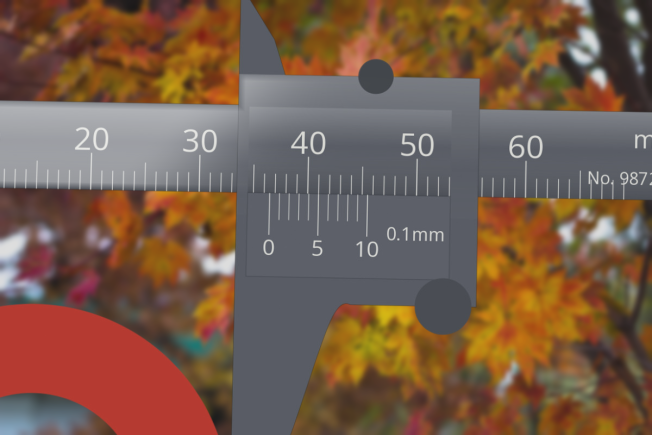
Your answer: **36.5** mm
